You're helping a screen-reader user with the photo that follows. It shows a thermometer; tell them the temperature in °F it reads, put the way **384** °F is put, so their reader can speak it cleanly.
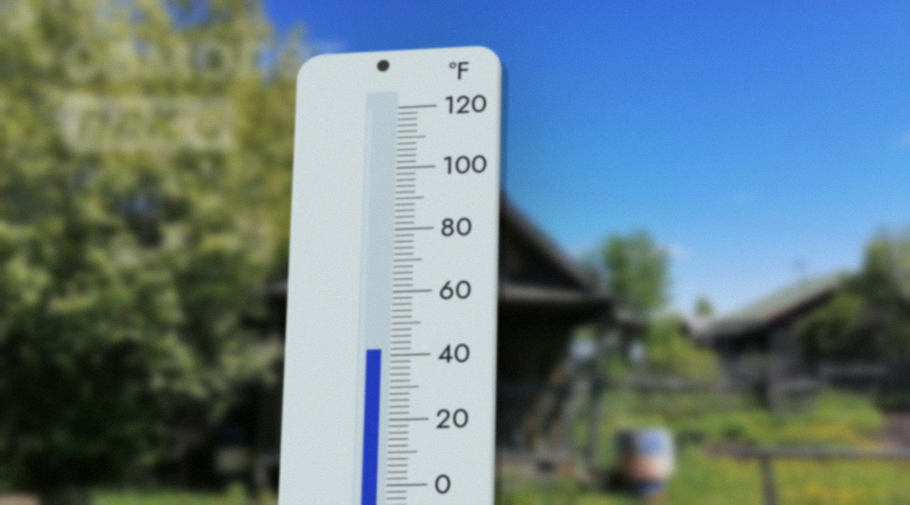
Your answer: **42** °F
